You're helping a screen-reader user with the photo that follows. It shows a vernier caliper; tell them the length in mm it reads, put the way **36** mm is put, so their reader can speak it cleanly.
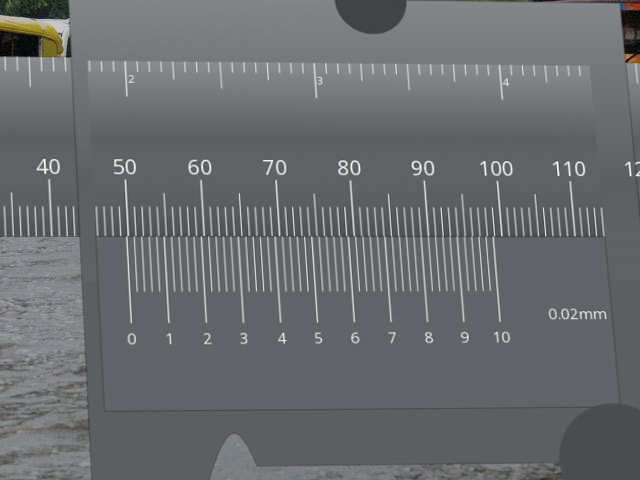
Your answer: **49.8** mm
